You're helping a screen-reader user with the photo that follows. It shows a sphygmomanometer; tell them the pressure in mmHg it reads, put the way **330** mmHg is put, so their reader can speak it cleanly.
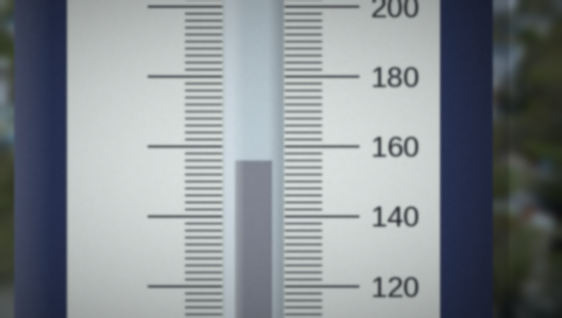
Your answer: **156** mmHg
